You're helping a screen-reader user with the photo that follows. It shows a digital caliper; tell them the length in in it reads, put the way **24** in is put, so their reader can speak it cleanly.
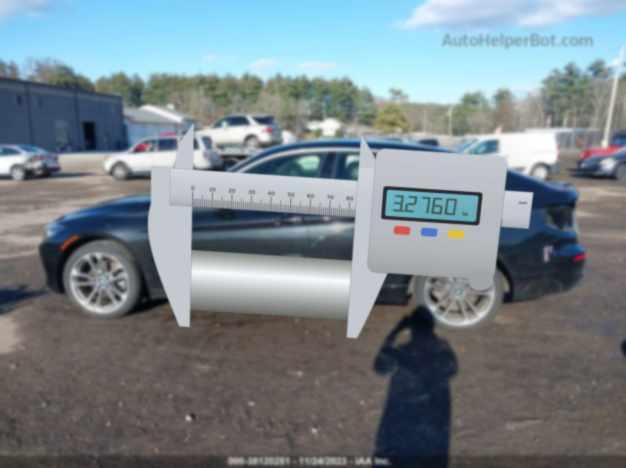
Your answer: **3.2760** in
